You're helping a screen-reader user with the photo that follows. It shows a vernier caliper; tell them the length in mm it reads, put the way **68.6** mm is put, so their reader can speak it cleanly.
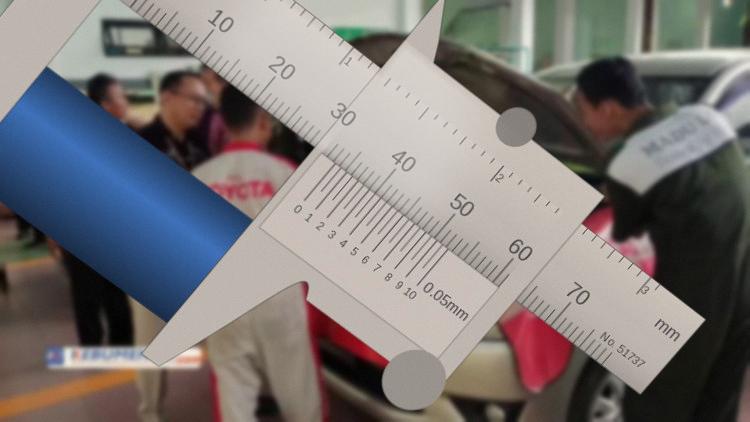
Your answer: **33.4** mm
